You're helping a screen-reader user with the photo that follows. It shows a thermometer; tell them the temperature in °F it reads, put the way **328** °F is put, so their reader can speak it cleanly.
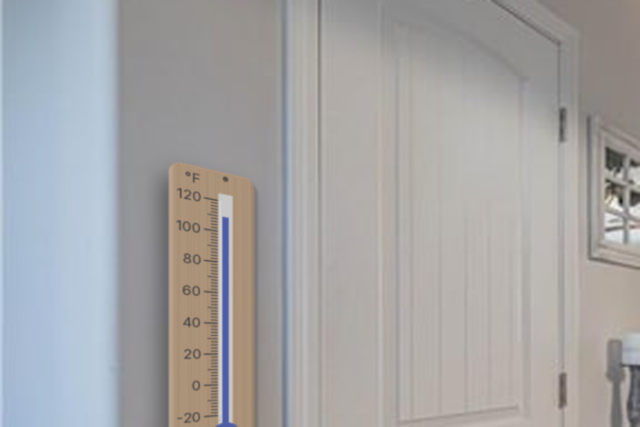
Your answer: **110** °F
